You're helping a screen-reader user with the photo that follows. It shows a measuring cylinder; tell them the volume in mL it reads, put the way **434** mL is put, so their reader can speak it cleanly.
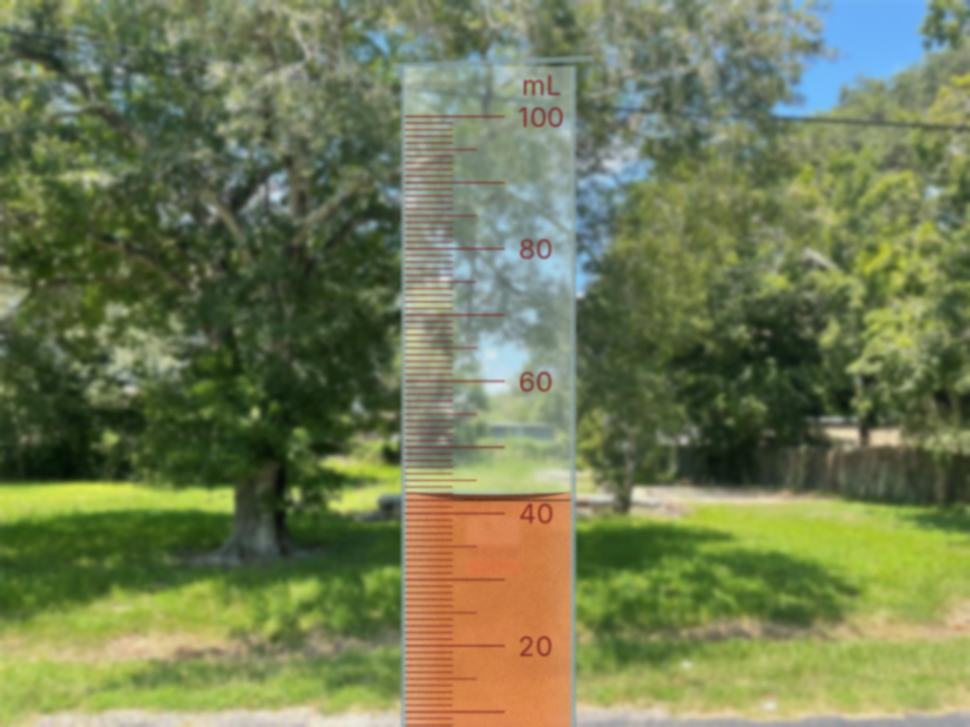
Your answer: **42** mL
